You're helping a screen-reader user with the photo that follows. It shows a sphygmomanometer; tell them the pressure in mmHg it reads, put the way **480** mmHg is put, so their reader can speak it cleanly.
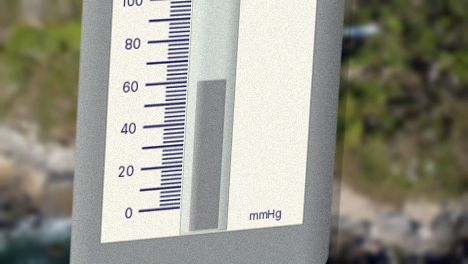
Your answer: **60** mmHg
